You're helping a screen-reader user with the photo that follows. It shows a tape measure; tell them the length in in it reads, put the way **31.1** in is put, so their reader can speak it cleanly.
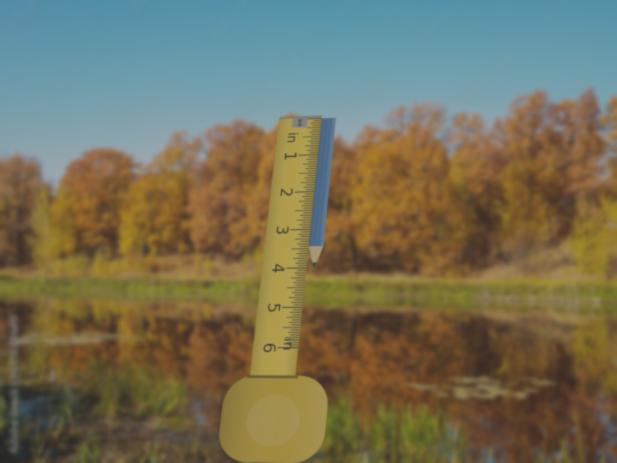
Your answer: **4** in
